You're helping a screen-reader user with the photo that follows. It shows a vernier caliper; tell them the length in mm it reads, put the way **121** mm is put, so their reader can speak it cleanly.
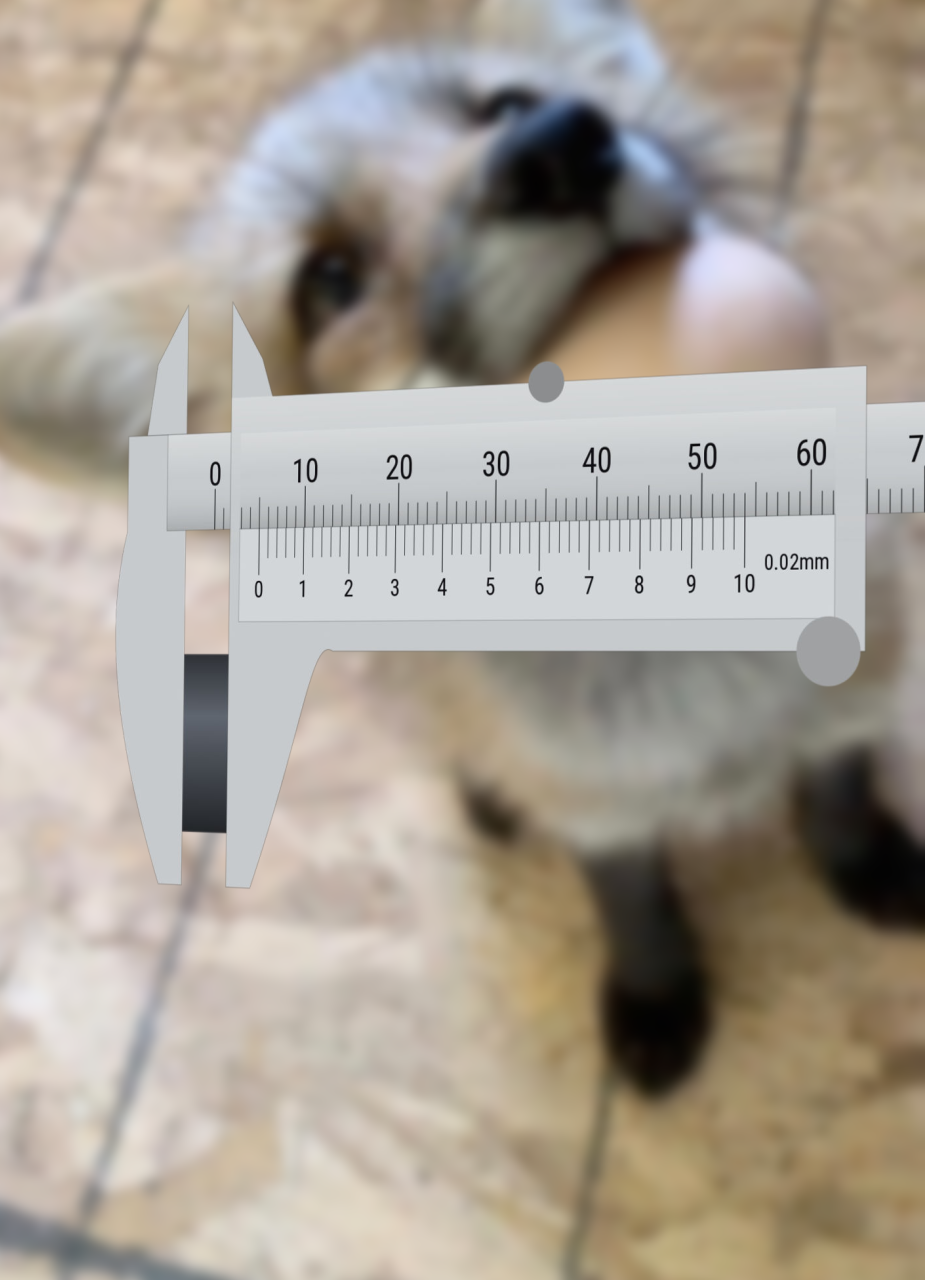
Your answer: **5.0** mm
